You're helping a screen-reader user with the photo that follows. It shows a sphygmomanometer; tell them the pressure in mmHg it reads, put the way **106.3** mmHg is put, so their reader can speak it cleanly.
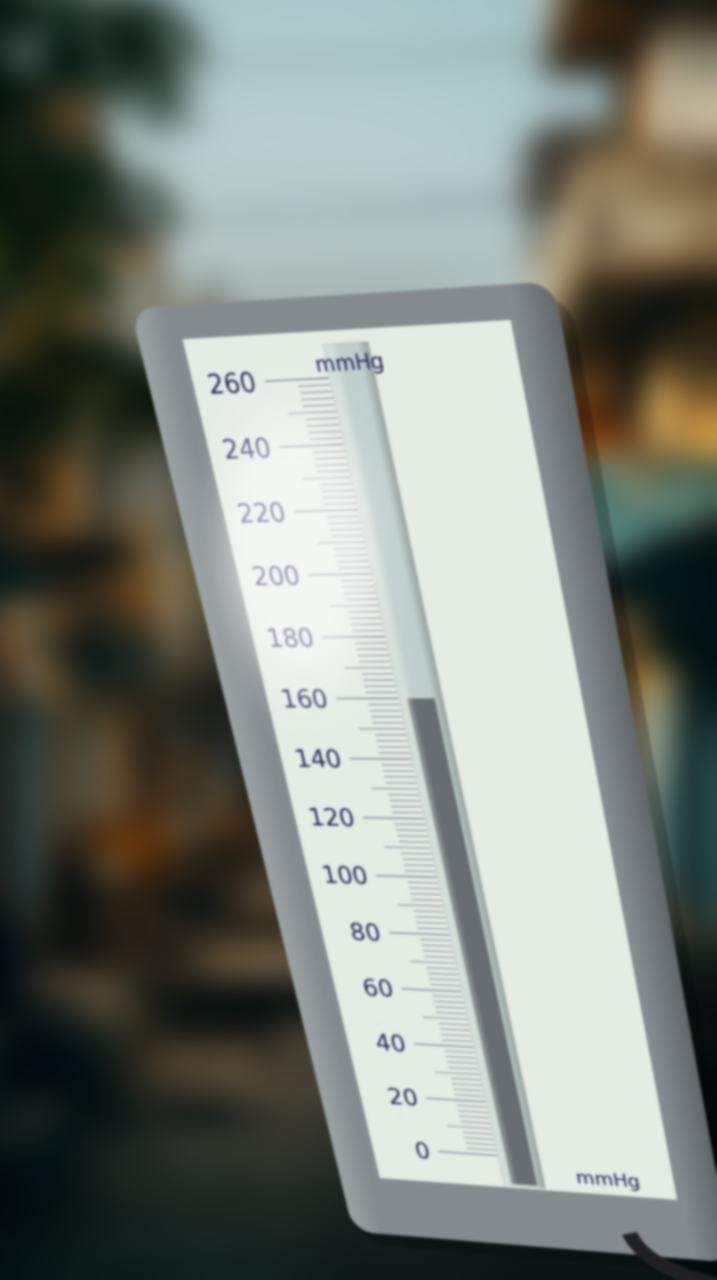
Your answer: **160** mmHg
